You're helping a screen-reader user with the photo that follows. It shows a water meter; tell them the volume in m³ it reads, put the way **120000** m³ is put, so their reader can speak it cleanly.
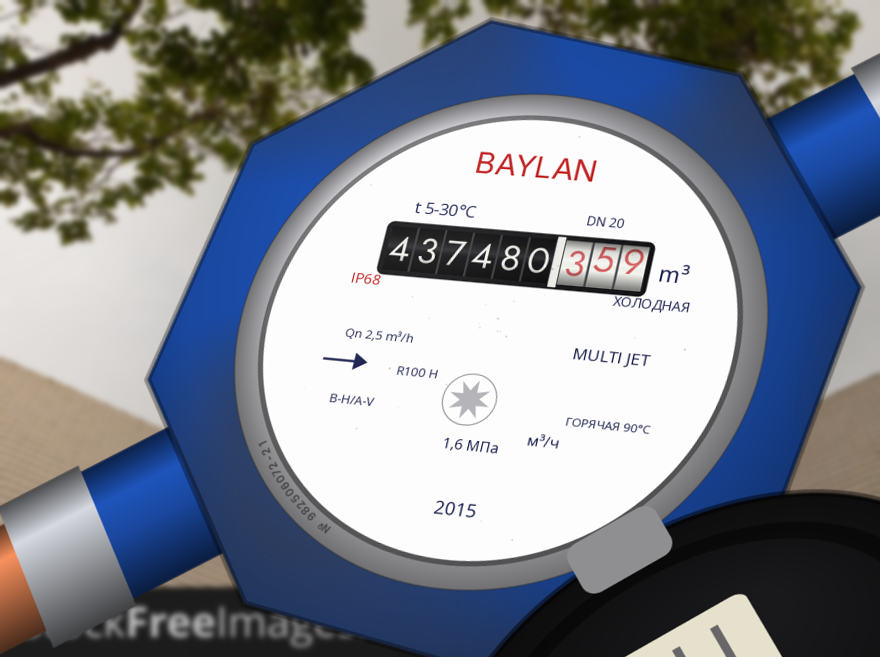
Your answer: **437480.359** m³
